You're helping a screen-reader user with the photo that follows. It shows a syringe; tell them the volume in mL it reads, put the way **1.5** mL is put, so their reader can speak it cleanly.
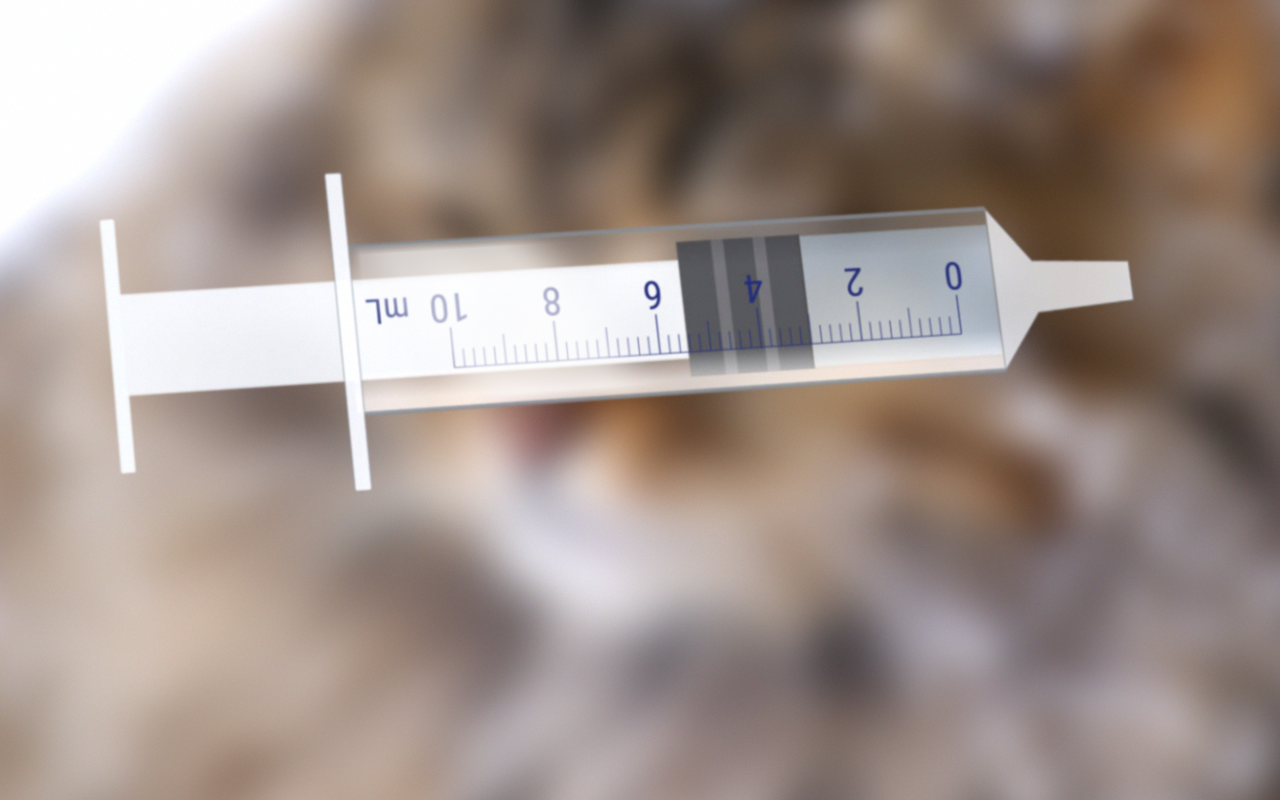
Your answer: **3** mL
